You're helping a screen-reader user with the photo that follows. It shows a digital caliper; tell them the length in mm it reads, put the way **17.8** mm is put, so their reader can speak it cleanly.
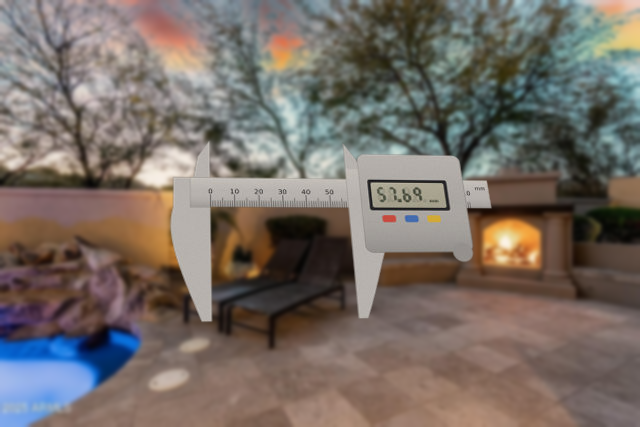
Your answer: **57.69** mm
